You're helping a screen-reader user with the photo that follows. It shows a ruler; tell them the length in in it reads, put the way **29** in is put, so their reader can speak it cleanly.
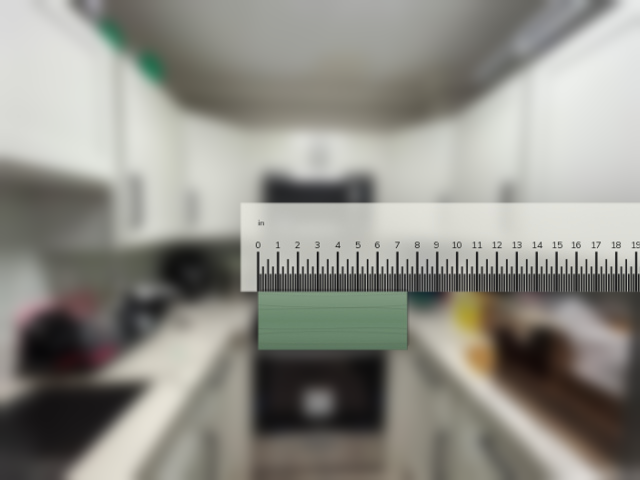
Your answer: **7.5** in
